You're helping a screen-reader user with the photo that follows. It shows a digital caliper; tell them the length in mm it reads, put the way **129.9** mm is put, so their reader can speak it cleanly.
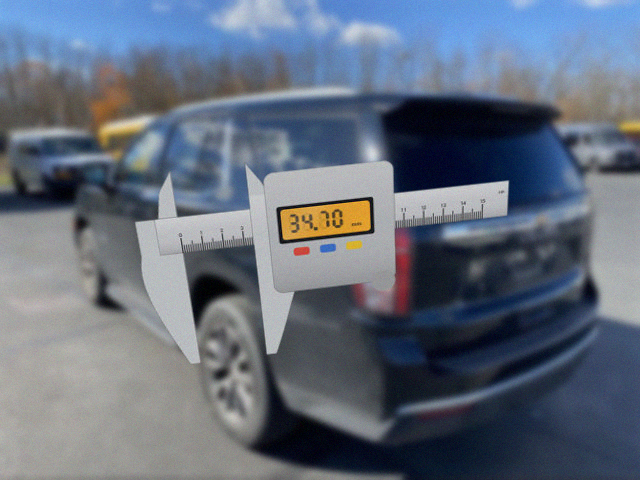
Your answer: **34.70** mm
